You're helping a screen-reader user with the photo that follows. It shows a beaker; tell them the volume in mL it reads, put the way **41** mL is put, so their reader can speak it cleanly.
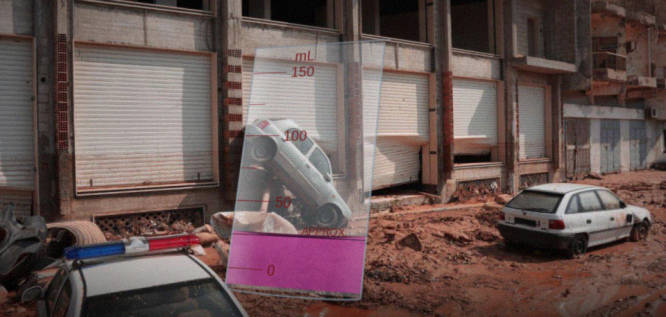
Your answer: **25** mL
